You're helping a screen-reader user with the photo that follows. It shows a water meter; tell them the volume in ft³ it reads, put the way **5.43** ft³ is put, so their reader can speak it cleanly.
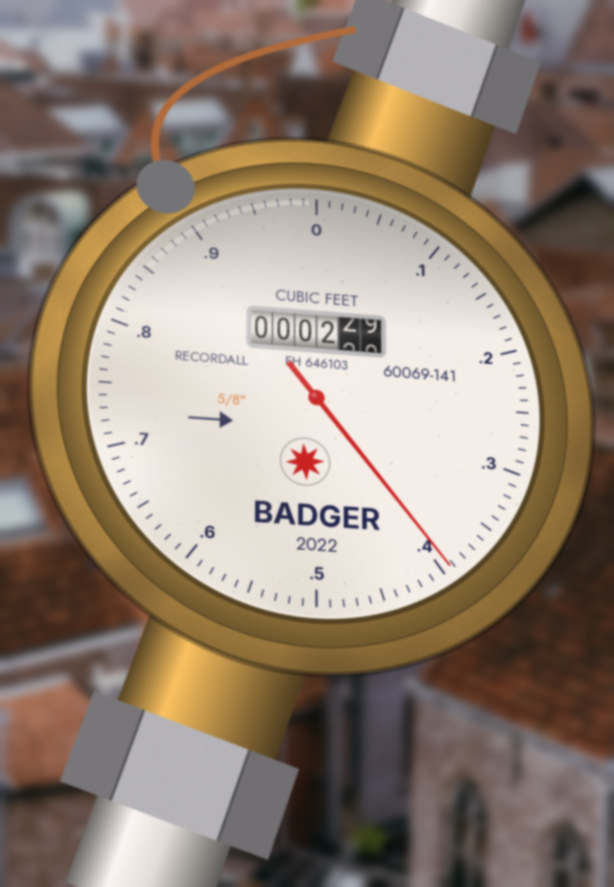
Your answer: **229.39** ft³
